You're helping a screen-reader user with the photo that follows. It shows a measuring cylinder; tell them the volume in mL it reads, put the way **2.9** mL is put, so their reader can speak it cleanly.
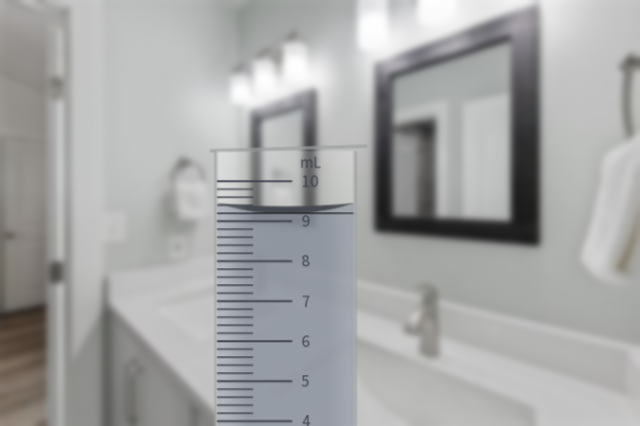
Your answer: **9.2** mL
